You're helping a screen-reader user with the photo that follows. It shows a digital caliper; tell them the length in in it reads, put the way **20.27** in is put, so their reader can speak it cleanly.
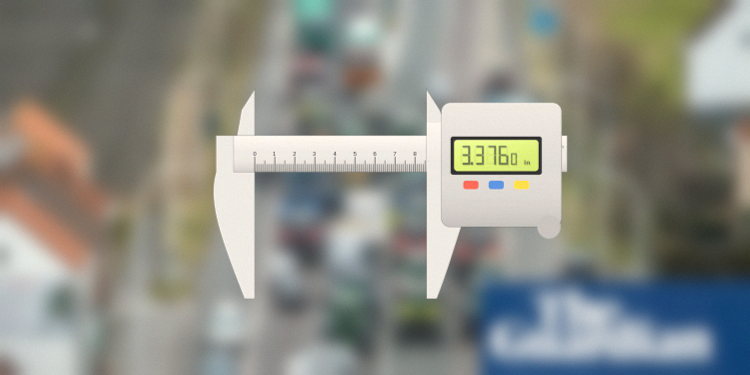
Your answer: **3.3760** in
